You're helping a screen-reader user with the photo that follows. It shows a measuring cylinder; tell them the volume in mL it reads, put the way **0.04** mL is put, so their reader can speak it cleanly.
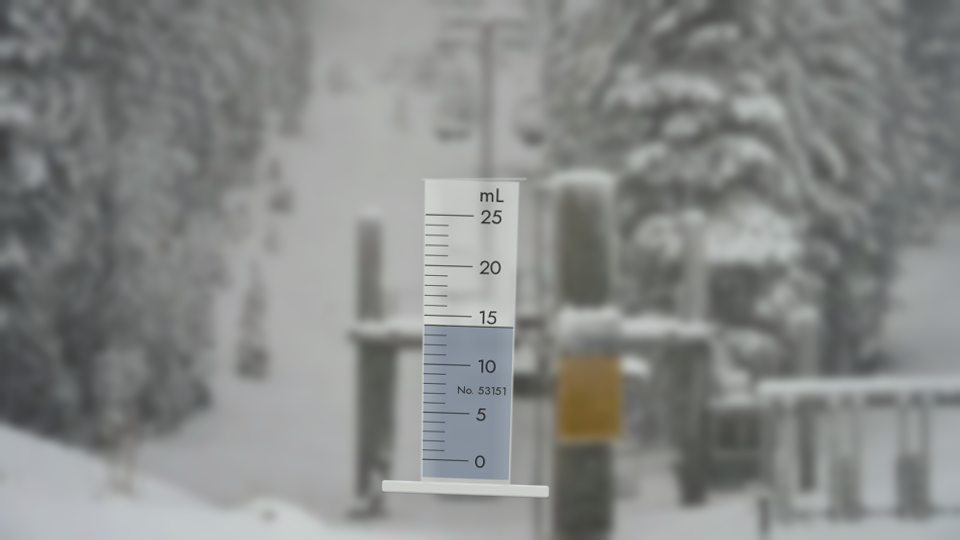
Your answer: **14** mL
